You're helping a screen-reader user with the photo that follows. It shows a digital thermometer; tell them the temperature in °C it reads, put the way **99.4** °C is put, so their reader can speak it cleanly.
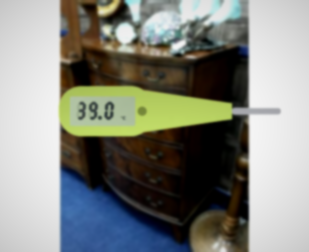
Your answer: **39.0** °C
